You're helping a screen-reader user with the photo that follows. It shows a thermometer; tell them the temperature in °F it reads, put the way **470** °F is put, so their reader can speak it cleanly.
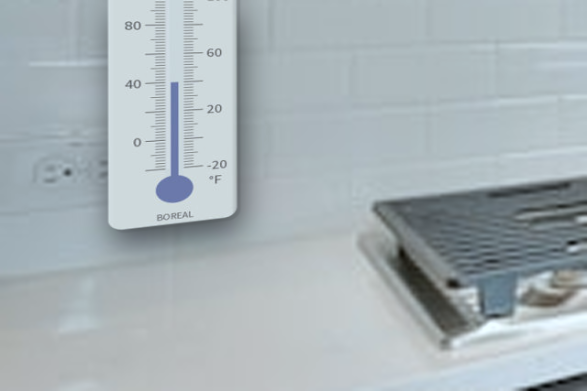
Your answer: **40** °F
